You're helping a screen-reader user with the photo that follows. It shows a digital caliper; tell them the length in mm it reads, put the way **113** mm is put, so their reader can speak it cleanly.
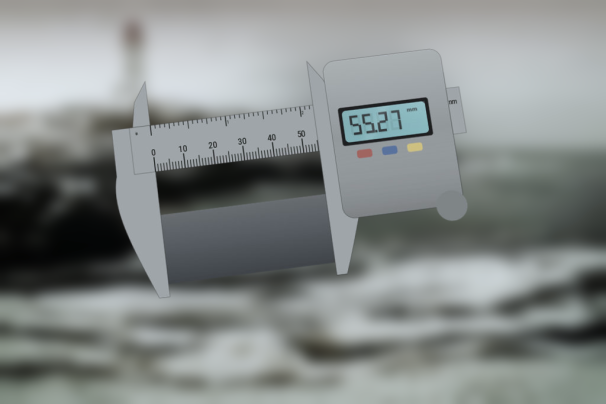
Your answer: **55.27** mm
